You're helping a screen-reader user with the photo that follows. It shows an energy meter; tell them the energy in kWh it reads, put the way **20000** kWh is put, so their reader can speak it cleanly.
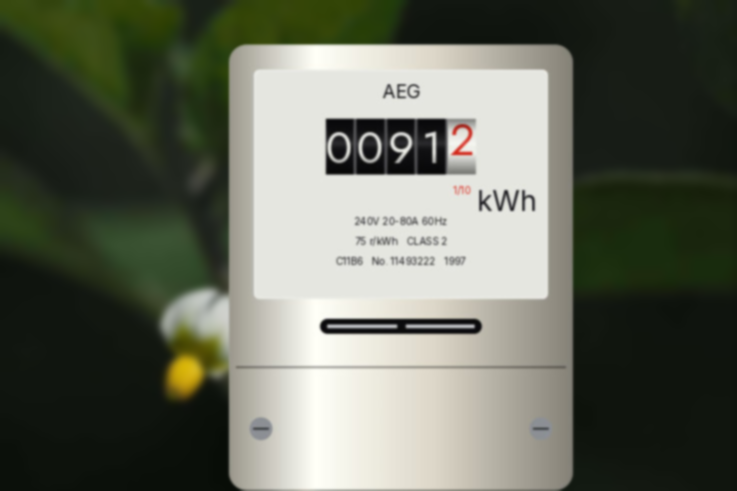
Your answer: **91.2** kWh
